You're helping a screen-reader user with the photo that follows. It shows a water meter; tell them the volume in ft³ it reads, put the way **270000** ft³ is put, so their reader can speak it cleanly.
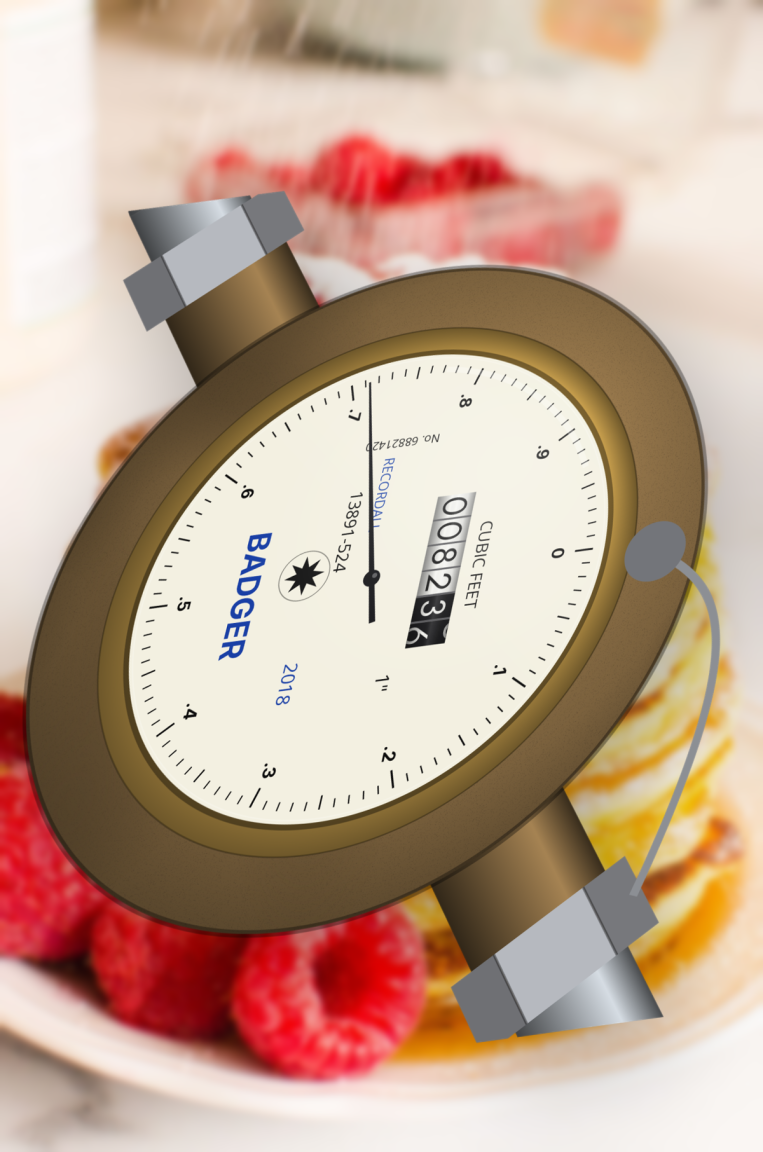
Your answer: **8235.71** ft³
